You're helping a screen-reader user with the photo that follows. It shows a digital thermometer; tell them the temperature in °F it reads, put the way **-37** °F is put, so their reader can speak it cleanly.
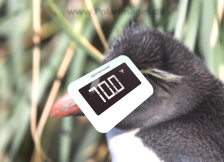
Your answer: **70.0** °F
